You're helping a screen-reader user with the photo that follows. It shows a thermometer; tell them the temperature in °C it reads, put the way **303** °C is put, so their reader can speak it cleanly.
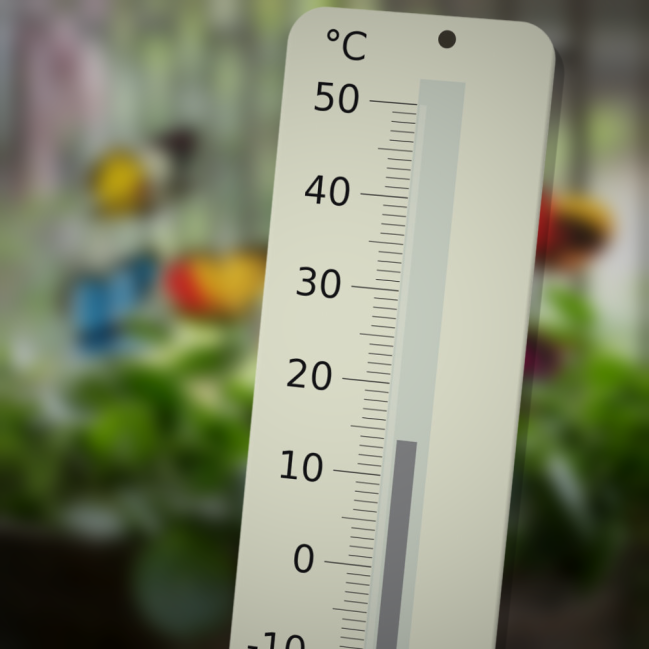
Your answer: **14** °C
